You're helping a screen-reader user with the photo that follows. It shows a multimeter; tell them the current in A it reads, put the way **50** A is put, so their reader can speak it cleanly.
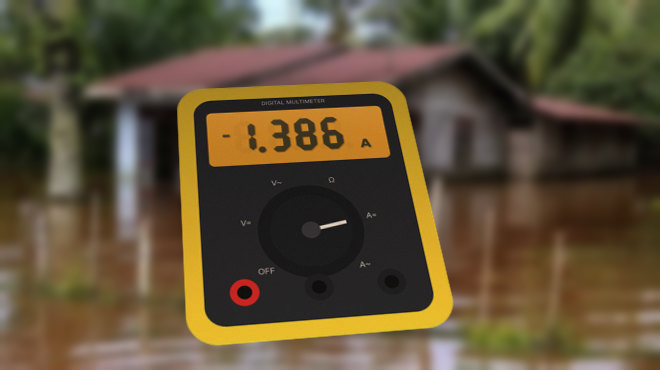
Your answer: **-1.386** A
